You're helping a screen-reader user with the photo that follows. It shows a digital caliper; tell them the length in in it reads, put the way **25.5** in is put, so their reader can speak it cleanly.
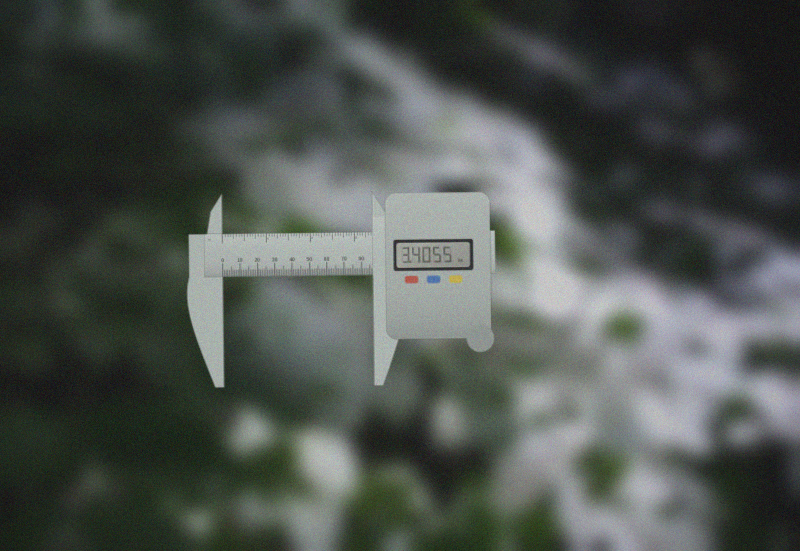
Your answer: **3.4055** in
